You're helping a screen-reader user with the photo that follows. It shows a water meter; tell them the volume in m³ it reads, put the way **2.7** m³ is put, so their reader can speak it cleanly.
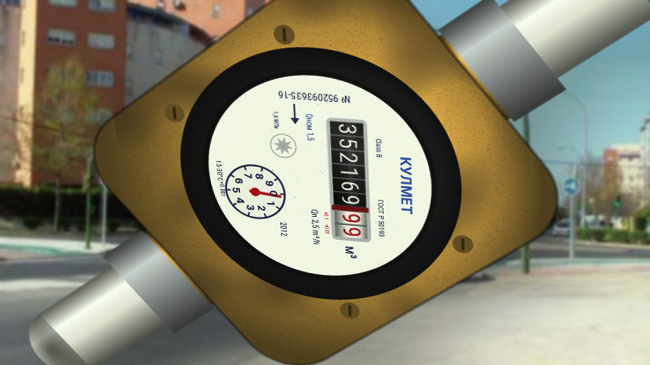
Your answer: **352169.990** m³
